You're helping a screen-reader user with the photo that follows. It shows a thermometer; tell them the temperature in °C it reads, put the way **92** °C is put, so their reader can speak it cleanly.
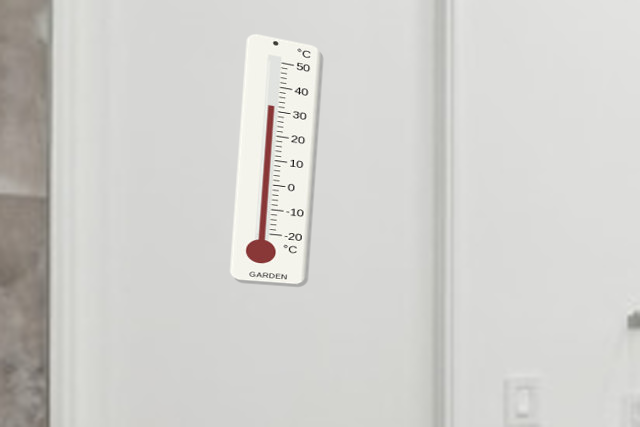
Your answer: **32** °C
